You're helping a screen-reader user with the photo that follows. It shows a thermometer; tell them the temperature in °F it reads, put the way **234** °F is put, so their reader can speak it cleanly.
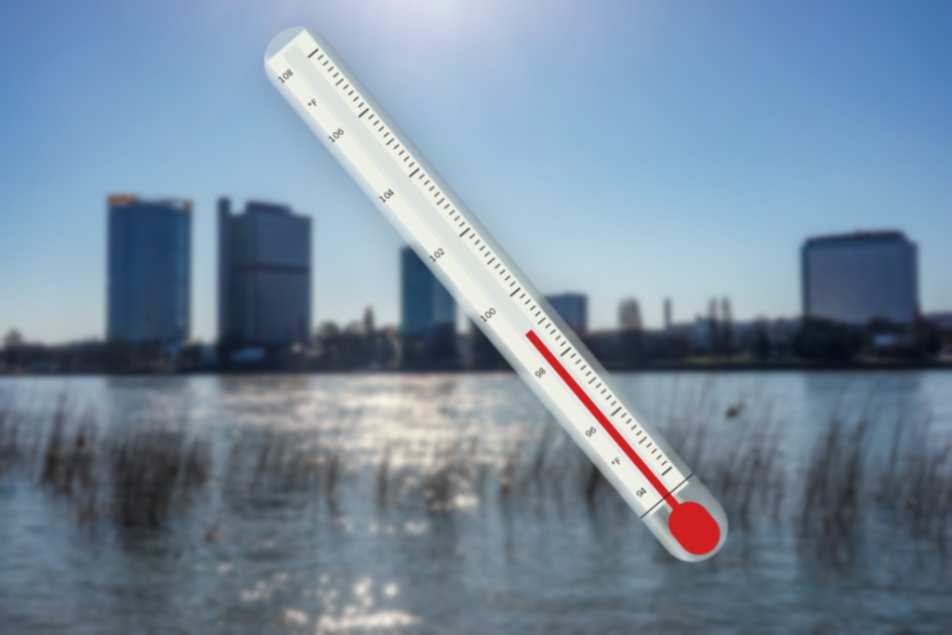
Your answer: **99** °F
